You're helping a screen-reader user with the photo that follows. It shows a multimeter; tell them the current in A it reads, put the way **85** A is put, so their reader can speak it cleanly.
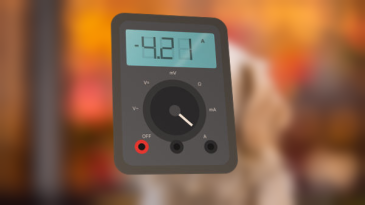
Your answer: **-4.21** A
